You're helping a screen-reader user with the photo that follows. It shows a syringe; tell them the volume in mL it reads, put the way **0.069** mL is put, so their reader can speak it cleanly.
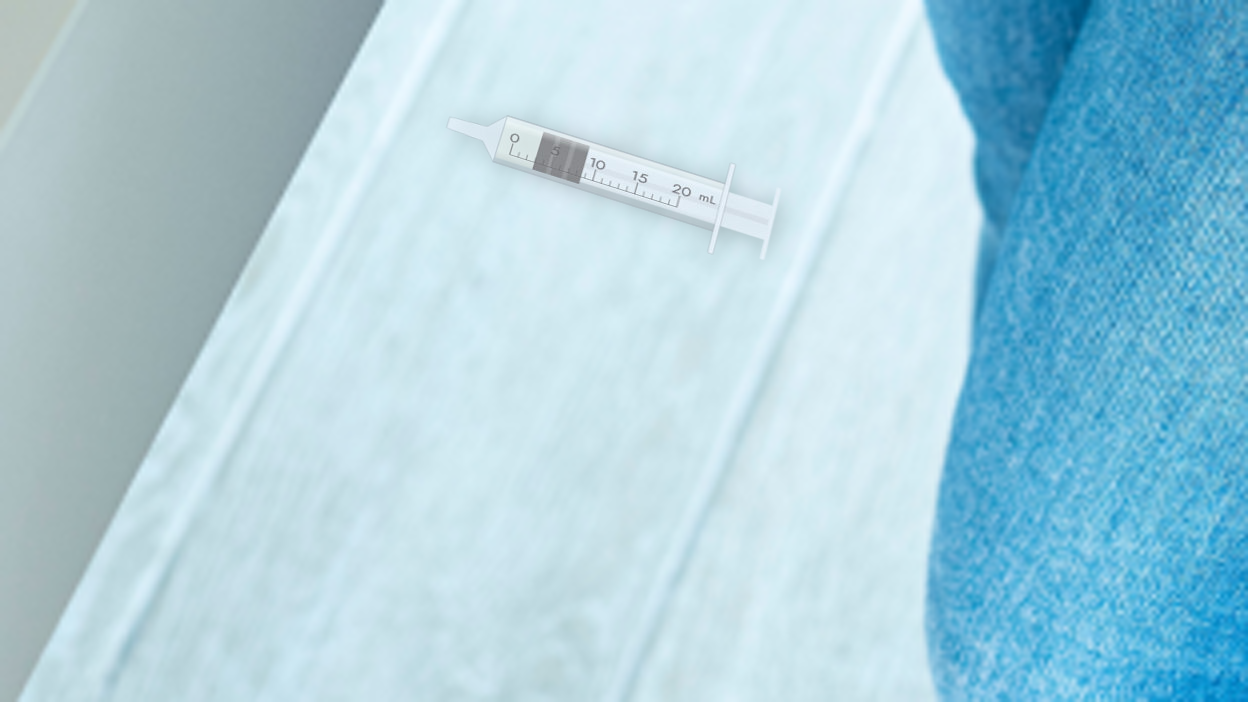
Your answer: **3** mL
